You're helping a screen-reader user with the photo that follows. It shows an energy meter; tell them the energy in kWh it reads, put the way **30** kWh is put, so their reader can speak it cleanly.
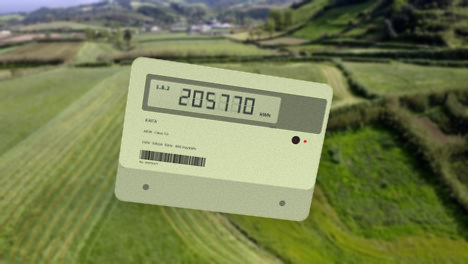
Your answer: **205770** kWh
